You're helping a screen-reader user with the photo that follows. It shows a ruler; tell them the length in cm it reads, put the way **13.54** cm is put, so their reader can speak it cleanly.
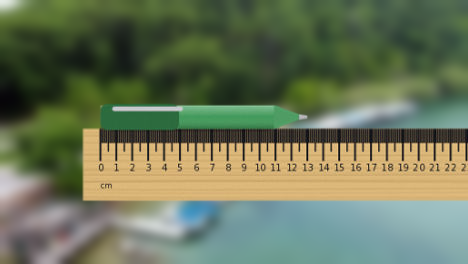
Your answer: **13** cm
